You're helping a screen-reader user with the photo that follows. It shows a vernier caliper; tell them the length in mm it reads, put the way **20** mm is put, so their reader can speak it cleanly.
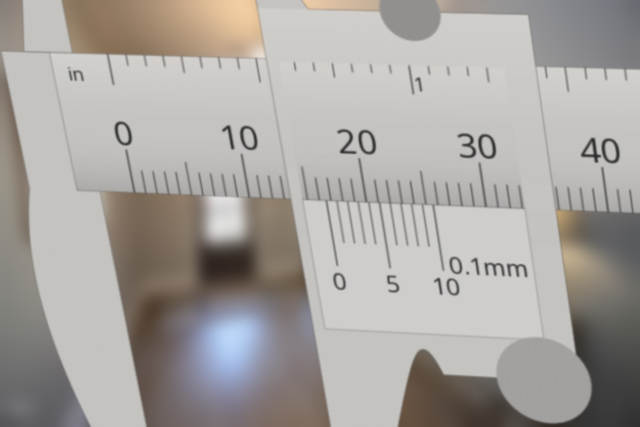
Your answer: **16.6** mm
